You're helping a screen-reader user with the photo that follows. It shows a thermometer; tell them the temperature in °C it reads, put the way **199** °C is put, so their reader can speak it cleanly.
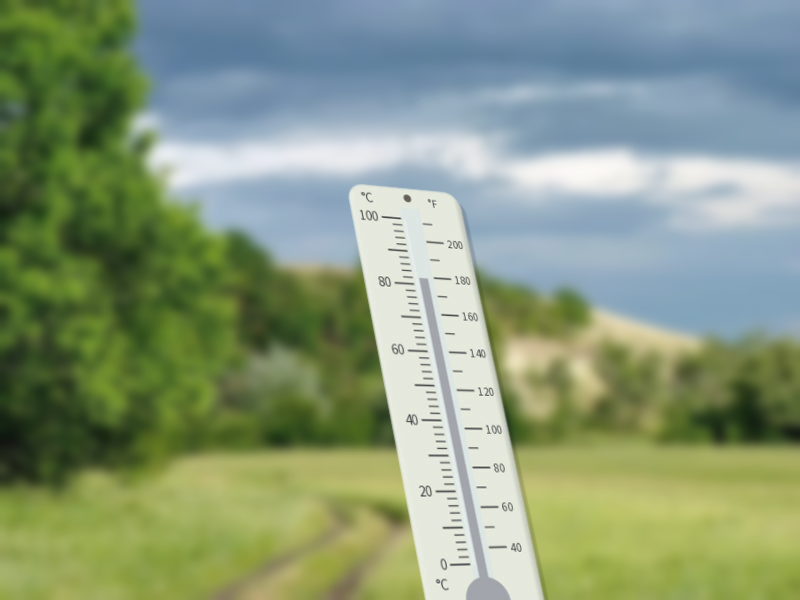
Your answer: **82** °C
